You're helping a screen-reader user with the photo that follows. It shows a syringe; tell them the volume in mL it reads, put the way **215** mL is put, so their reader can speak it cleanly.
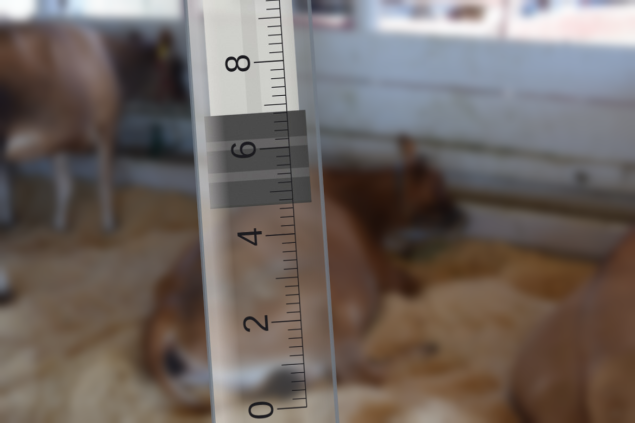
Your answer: **4.7** mL
